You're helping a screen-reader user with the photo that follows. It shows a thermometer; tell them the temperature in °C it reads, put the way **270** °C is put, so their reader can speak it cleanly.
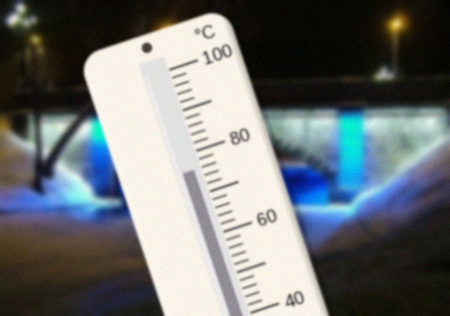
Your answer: **76** °C
